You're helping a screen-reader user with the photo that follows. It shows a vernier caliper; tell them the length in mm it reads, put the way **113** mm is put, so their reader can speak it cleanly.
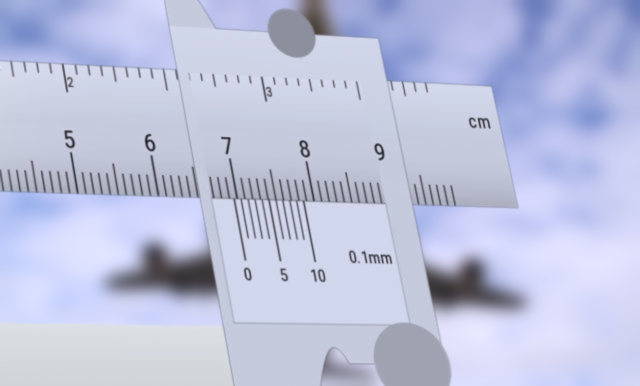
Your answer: **69.6** mm
